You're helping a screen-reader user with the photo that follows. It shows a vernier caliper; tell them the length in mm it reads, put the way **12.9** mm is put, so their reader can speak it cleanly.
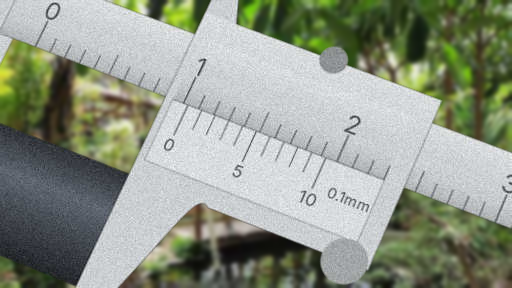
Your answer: **10.3** mm
